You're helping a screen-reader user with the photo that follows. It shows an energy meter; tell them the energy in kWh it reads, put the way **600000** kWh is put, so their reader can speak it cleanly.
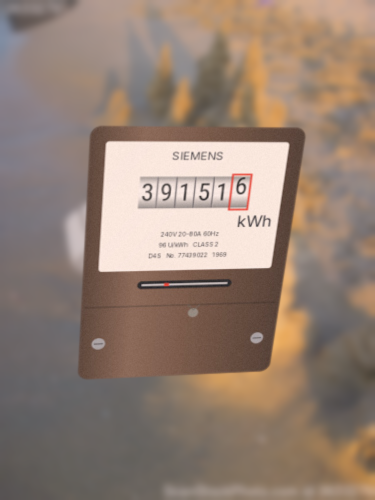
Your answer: **39151.6** kWh
